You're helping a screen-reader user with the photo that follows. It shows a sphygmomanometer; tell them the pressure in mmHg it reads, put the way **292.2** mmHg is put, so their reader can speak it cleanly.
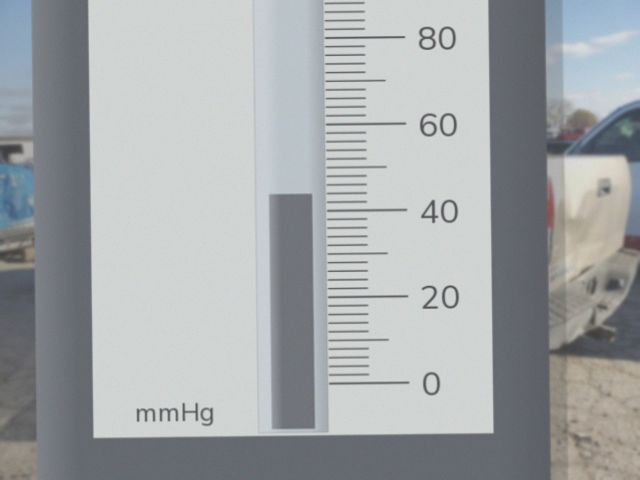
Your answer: **44** mmHg
